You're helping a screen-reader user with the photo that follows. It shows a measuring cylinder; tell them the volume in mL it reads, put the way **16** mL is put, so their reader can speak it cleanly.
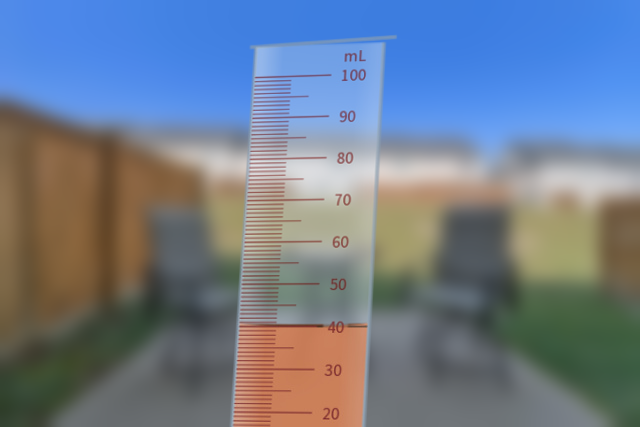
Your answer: **40** mL
